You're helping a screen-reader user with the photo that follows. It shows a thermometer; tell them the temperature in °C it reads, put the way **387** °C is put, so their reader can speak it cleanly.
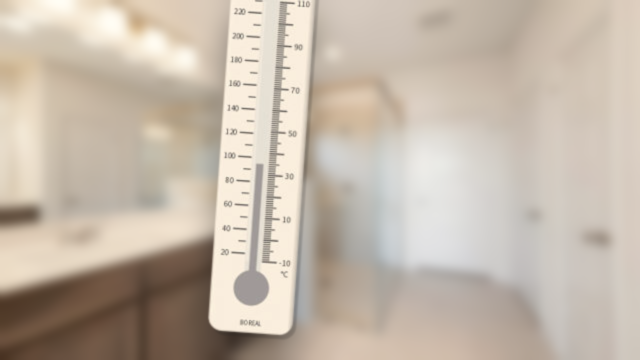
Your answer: **35** °C
